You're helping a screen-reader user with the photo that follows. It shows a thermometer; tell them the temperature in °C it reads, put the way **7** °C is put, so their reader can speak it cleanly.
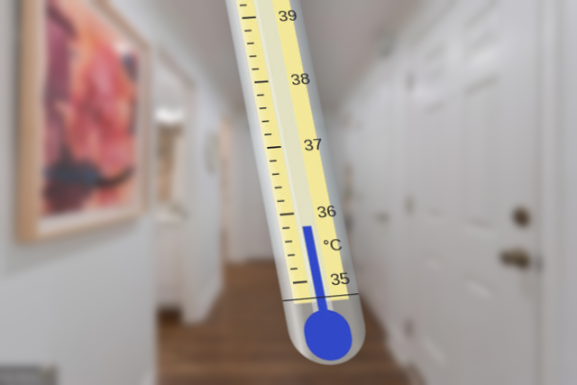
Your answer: **35.8** °C
